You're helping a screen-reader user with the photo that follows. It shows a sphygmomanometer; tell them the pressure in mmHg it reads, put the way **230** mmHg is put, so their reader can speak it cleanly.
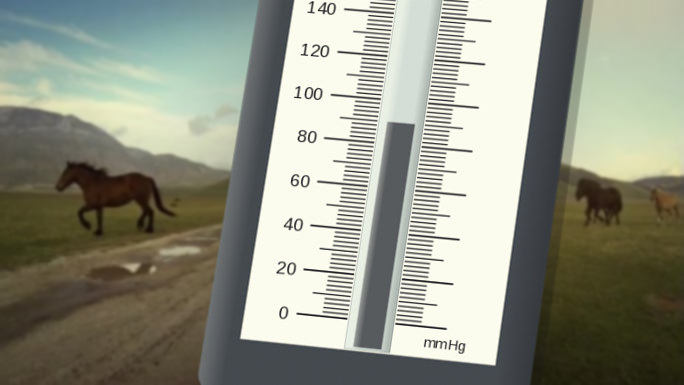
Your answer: **90** mmHg
